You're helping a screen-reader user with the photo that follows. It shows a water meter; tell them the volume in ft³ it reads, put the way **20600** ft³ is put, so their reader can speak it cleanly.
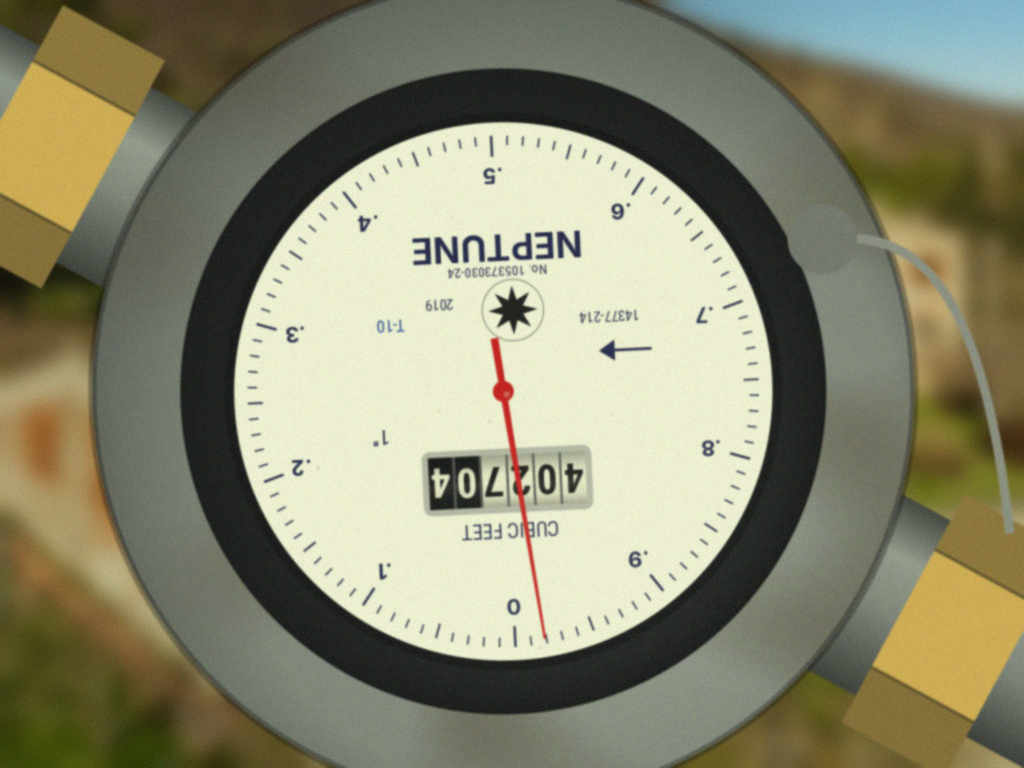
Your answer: **402703.98** ft³
